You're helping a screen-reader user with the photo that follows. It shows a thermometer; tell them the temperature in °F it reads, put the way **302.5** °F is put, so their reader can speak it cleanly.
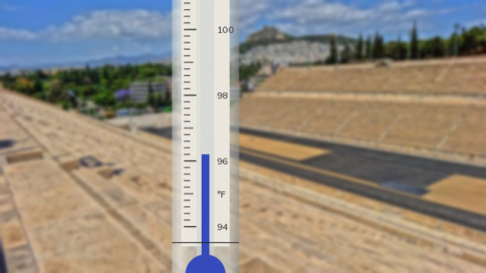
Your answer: **96.2** °F
